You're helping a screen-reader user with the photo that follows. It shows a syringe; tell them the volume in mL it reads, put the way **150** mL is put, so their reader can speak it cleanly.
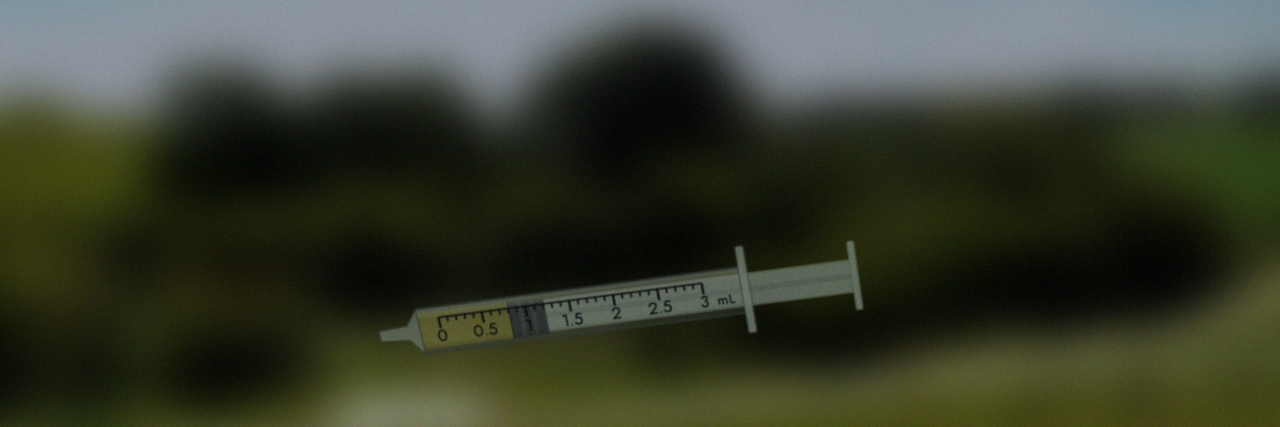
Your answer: **0.8** mL
